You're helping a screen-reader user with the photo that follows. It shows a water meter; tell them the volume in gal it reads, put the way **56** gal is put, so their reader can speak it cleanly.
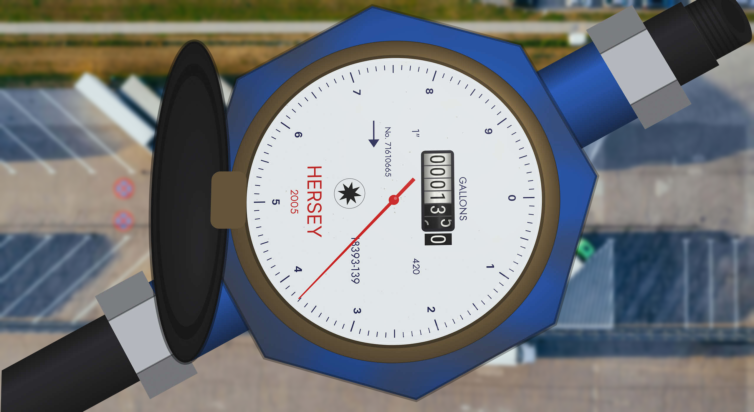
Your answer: **1353.7** gal
